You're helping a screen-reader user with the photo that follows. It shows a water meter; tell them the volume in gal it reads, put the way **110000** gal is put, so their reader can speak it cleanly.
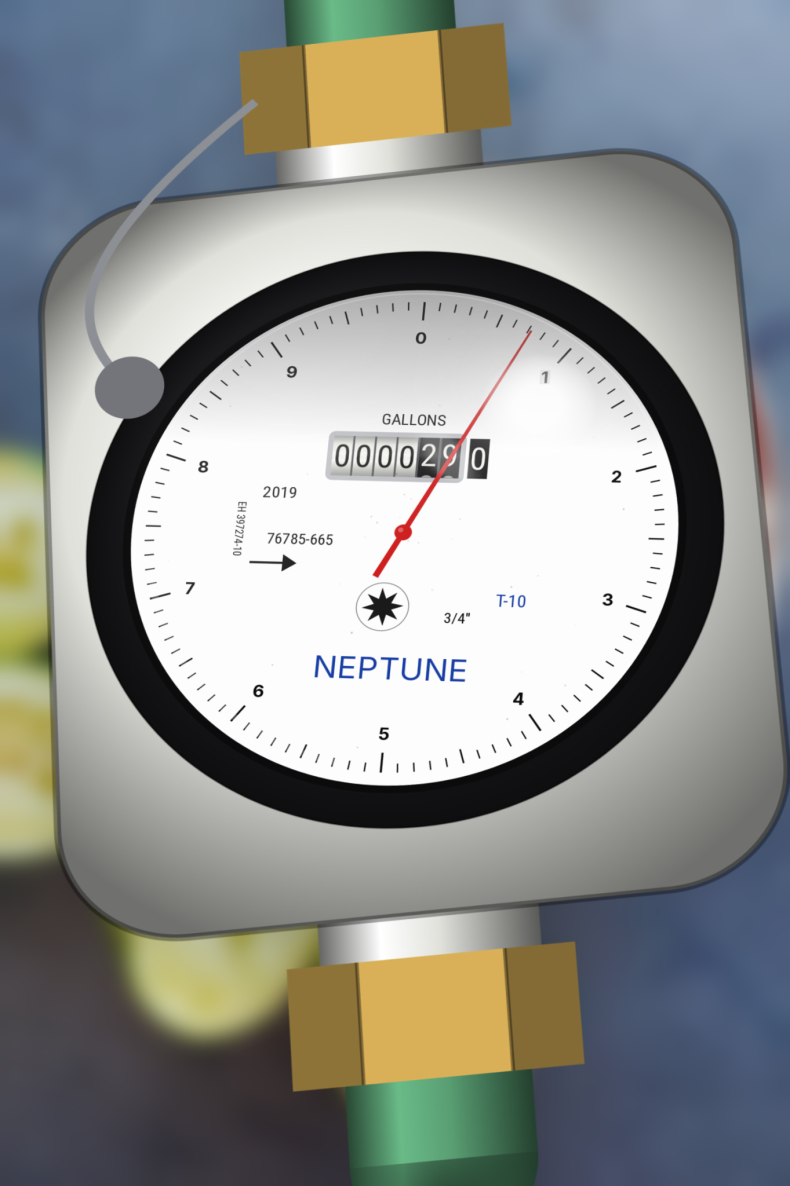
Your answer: **290.7** gal
